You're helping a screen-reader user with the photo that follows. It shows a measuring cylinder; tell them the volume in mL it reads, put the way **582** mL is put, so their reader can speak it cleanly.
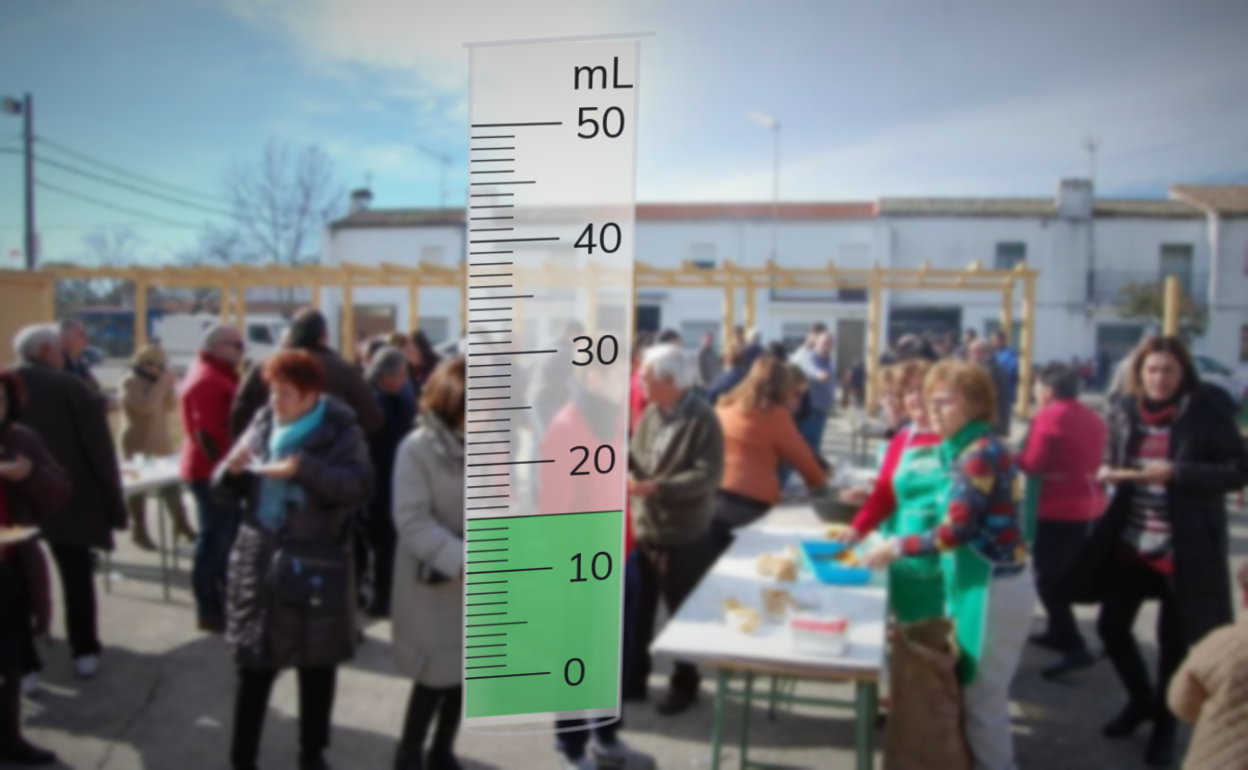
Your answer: **15** mL
